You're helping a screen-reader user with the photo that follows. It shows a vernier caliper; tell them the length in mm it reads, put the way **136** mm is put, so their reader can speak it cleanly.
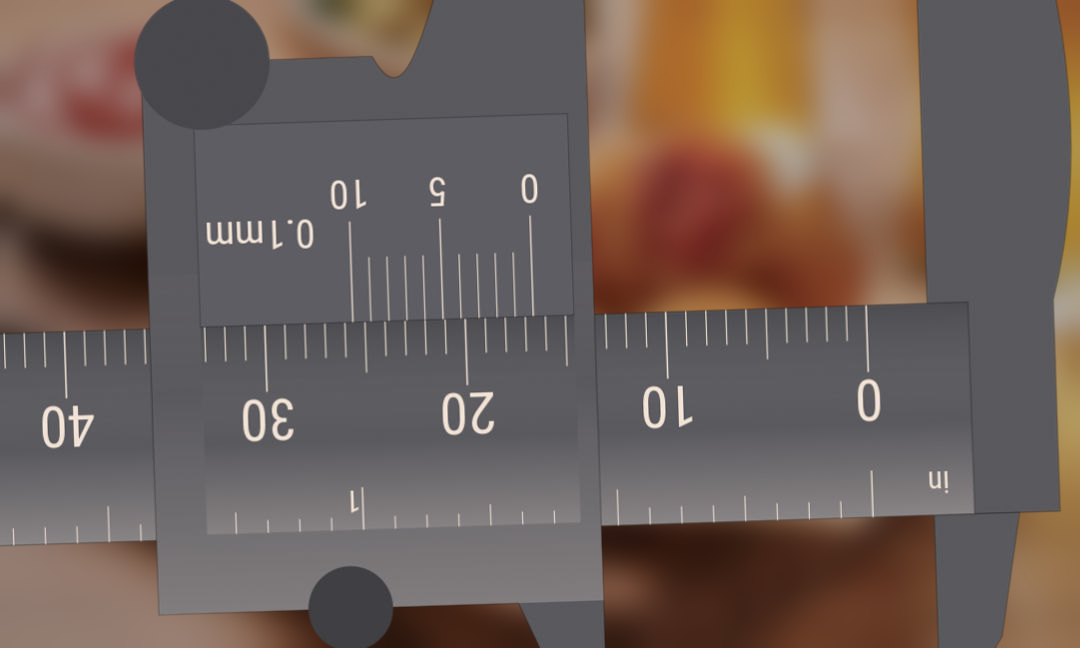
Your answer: **16.6** mm
